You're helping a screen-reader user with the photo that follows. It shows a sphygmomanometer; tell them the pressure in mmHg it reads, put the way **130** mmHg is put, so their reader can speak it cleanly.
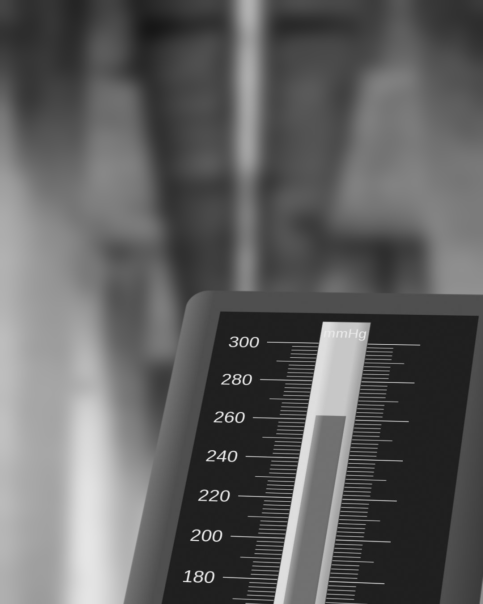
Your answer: **262** mmHg
